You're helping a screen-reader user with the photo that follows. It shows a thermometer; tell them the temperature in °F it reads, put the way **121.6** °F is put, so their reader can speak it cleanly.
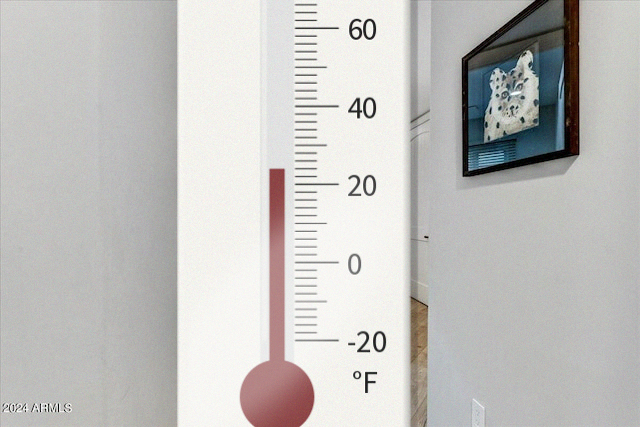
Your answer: **24** °F
